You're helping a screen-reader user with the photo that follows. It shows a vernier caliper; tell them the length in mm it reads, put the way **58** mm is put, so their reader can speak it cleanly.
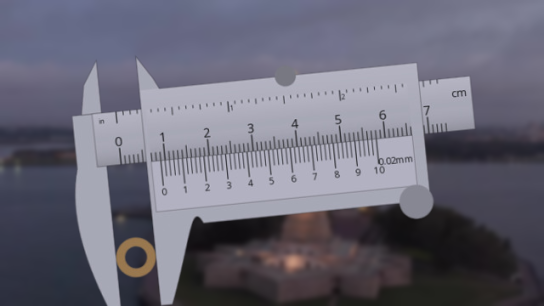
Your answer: **9.0** mm
